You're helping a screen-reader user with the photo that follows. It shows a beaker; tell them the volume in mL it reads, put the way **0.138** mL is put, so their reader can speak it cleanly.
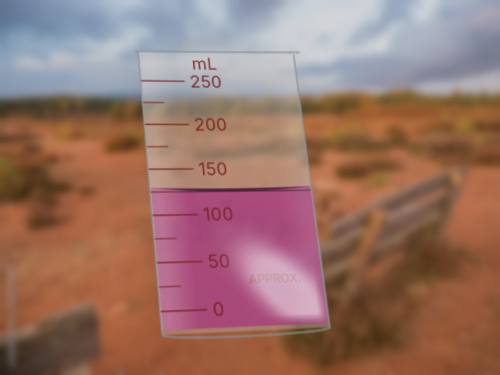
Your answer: **125** mL
